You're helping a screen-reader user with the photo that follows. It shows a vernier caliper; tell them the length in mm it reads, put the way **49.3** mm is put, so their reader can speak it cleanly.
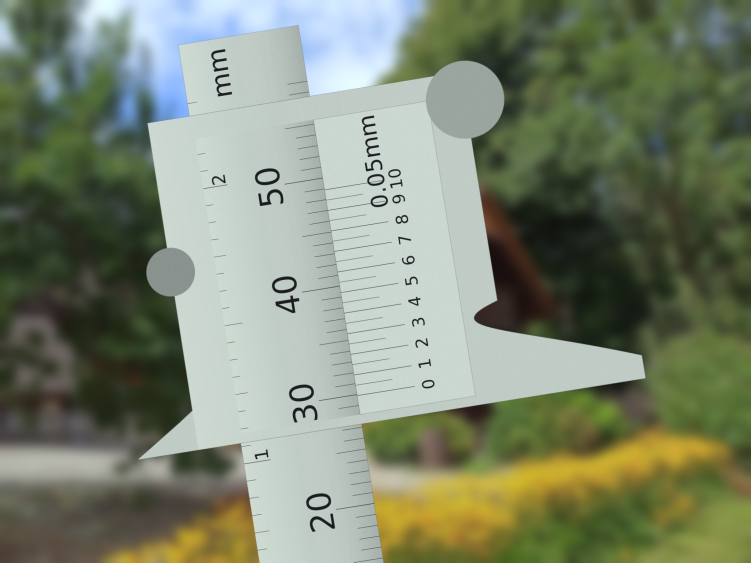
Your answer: **29.9** mm
